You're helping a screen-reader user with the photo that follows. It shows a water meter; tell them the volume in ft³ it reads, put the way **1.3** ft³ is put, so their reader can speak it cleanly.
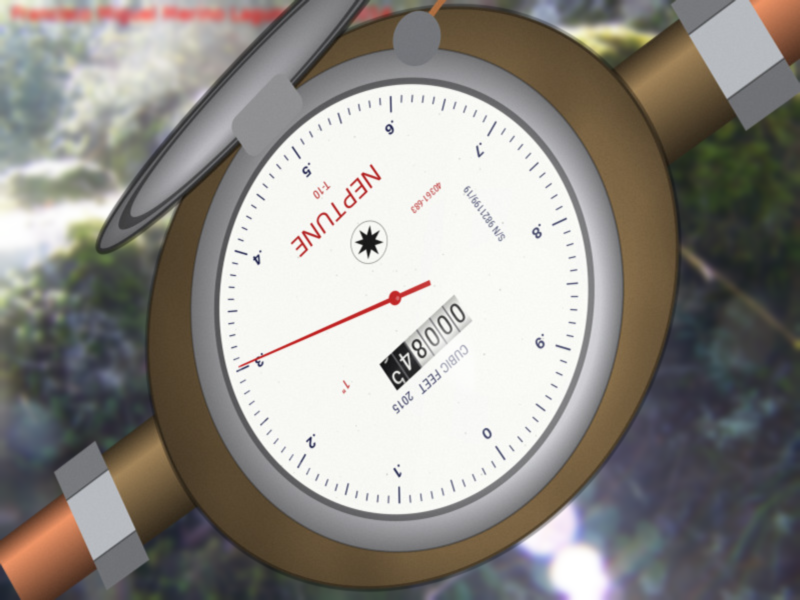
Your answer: **845.30** ft³
